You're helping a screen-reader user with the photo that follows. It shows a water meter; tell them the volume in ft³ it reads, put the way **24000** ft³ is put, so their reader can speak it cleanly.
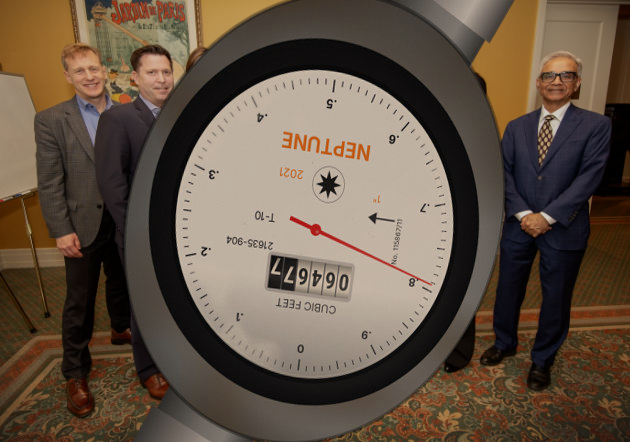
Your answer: **64676.79** ft³
